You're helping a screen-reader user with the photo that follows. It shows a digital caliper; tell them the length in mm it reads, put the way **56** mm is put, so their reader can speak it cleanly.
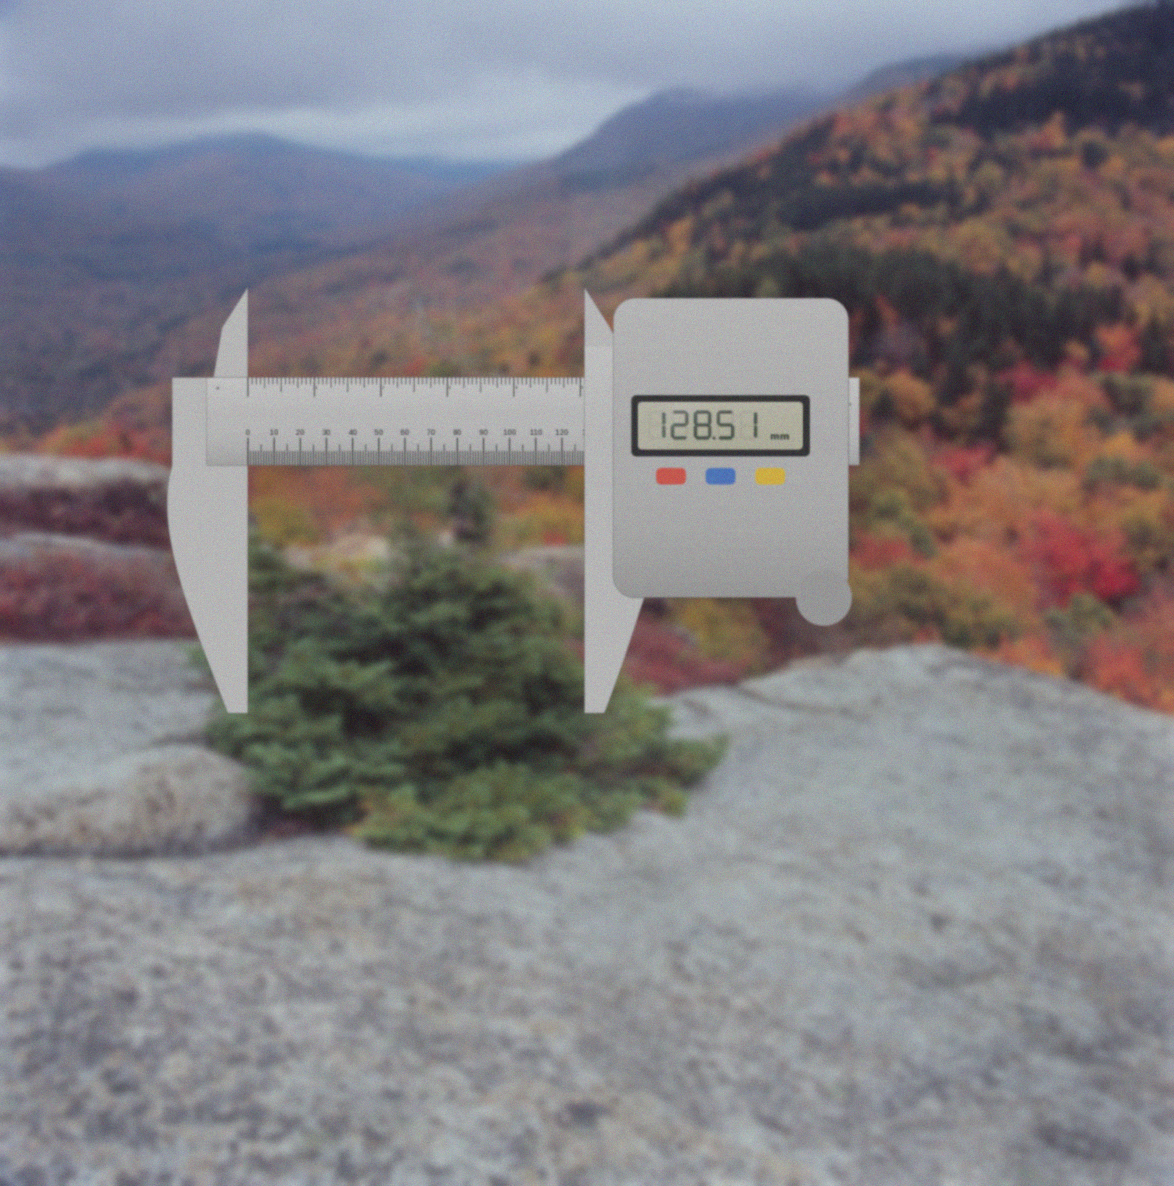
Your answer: **128.51** mm
